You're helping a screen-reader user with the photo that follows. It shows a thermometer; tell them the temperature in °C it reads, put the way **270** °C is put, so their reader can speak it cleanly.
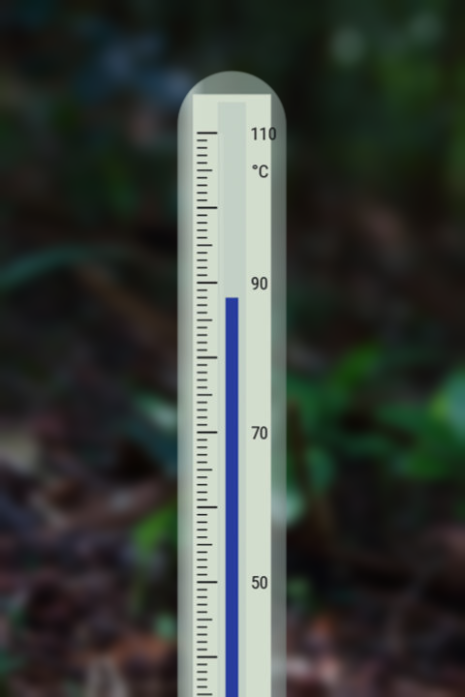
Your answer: **88** °C
